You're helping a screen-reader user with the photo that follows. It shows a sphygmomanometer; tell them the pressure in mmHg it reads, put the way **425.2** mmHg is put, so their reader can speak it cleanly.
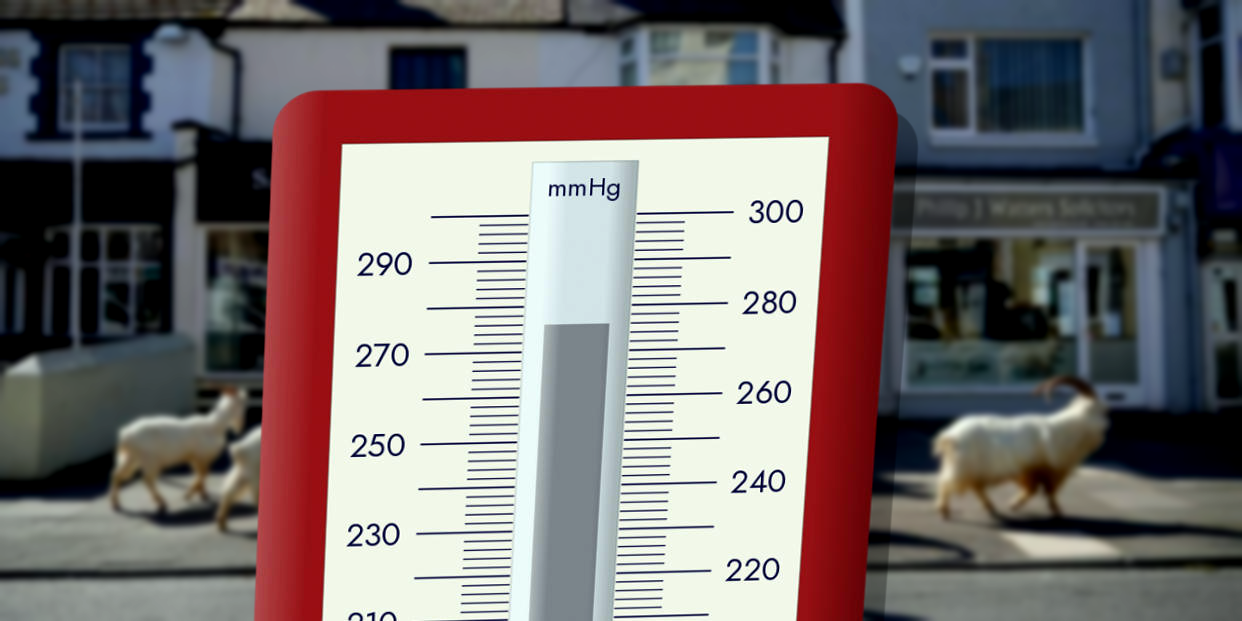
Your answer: **276** mmHg
